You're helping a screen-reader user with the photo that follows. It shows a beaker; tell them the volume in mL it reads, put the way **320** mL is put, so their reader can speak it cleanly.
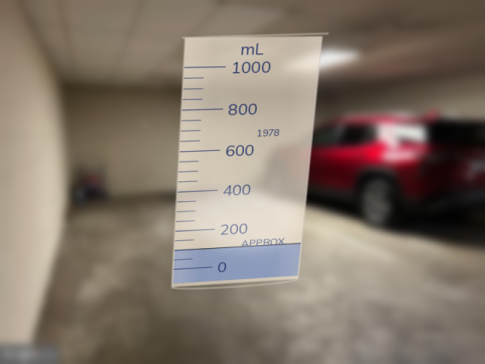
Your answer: **100** mL
